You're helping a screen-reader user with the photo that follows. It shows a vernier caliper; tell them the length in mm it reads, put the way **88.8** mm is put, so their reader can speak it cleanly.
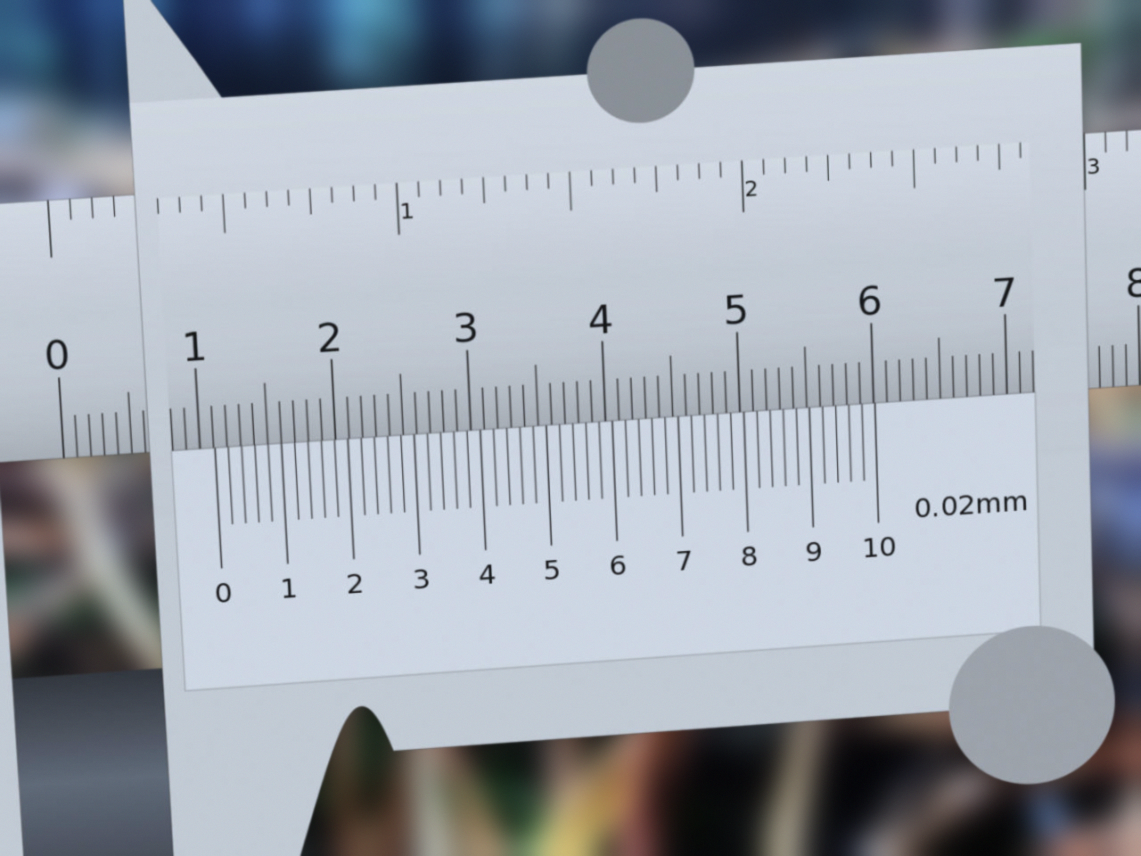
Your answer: **11.1** mm
